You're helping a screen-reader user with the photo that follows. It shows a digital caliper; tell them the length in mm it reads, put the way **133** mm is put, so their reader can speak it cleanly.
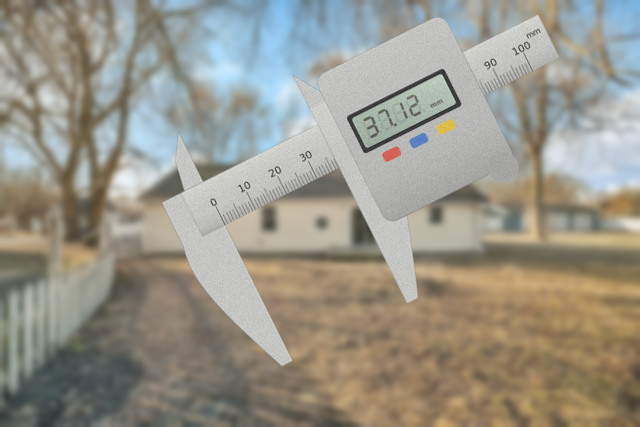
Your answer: **37.12** mm
